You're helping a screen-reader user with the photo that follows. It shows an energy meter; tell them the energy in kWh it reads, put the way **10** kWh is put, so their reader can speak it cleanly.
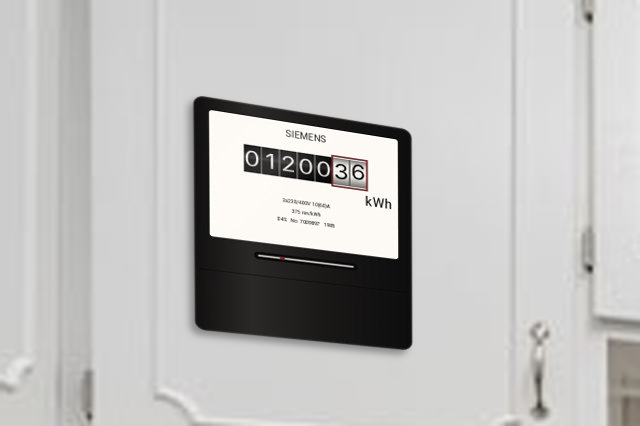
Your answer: **1200.36** kWh
